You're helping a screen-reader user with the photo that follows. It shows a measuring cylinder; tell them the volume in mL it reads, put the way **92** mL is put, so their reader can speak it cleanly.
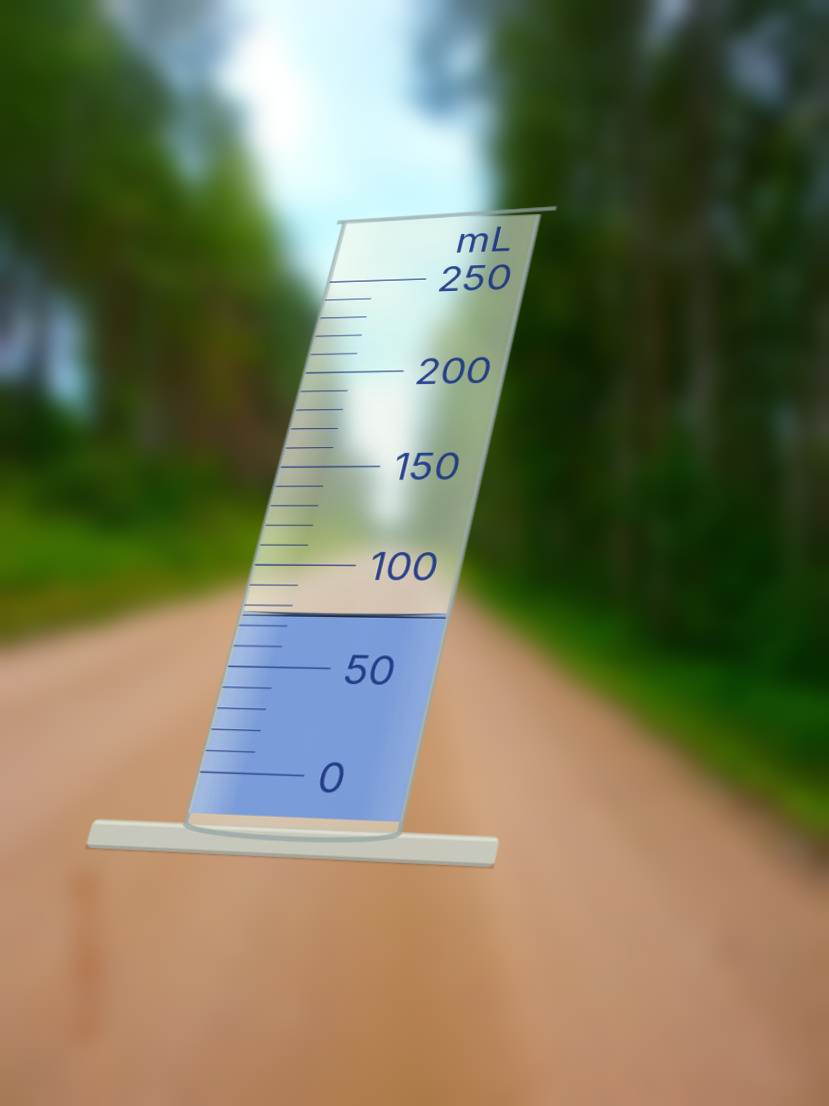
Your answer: **75** mL
